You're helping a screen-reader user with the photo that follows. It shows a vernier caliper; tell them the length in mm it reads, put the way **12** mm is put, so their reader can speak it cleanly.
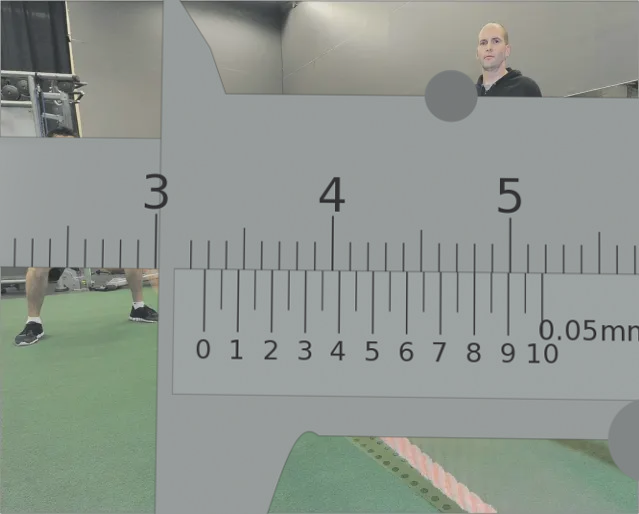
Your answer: **32.8** mm
